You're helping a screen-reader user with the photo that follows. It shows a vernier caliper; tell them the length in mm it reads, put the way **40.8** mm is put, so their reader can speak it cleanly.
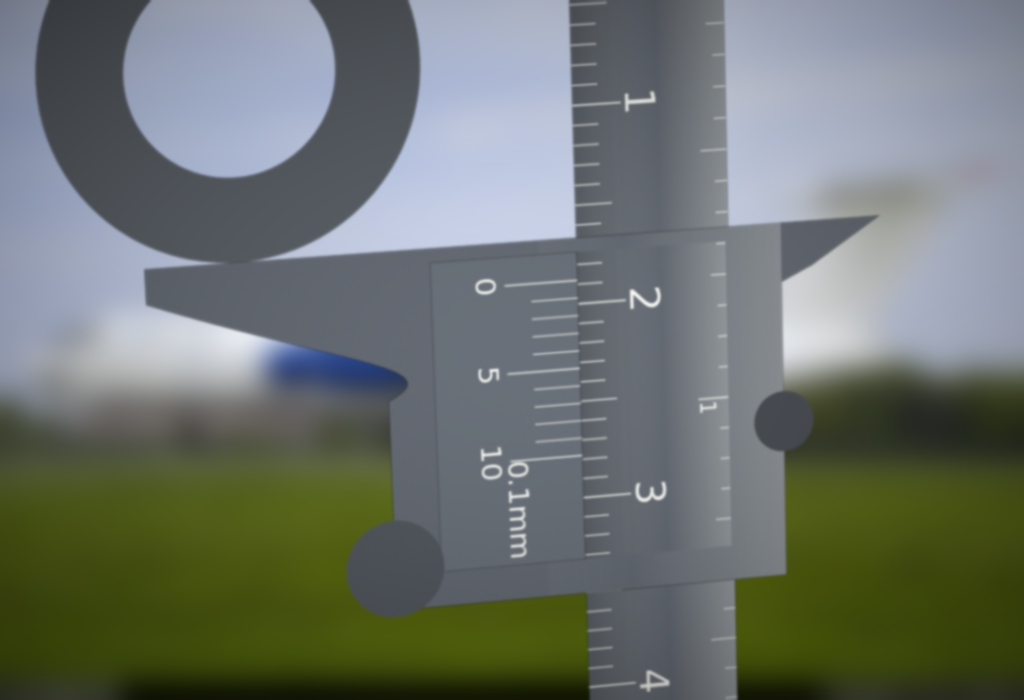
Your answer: **18.8** mm
